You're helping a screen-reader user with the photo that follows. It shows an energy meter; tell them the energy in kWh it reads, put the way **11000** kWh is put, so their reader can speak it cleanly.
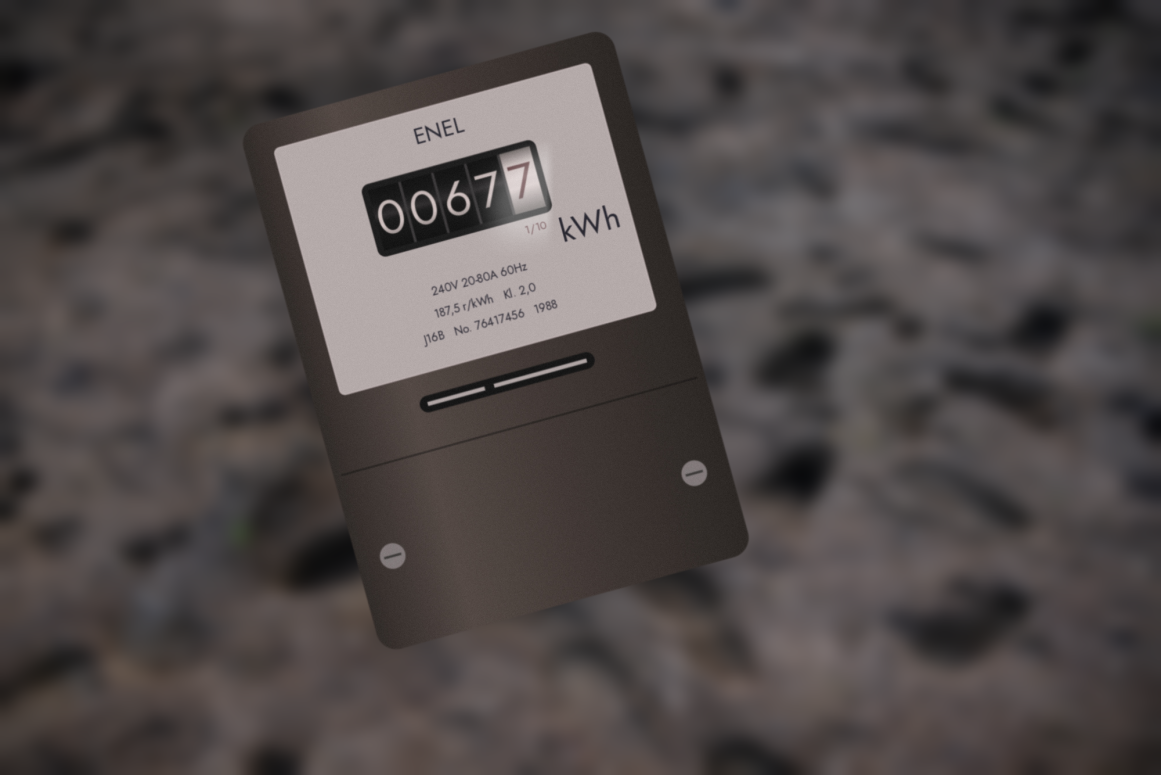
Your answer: **67.7** kWh
